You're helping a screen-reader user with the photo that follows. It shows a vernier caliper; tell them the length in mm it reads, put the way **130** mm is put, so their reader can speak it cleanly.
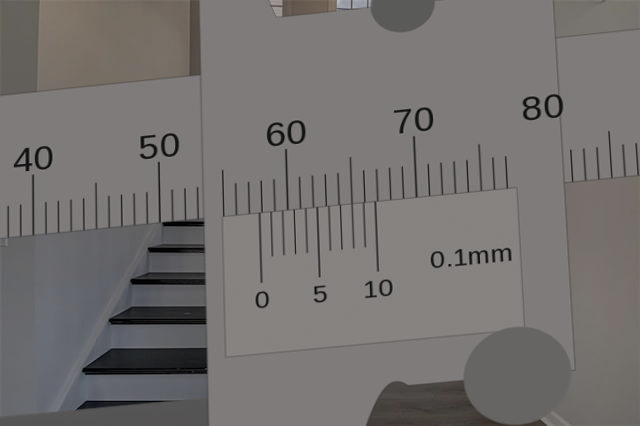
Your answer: **57.8** mm
